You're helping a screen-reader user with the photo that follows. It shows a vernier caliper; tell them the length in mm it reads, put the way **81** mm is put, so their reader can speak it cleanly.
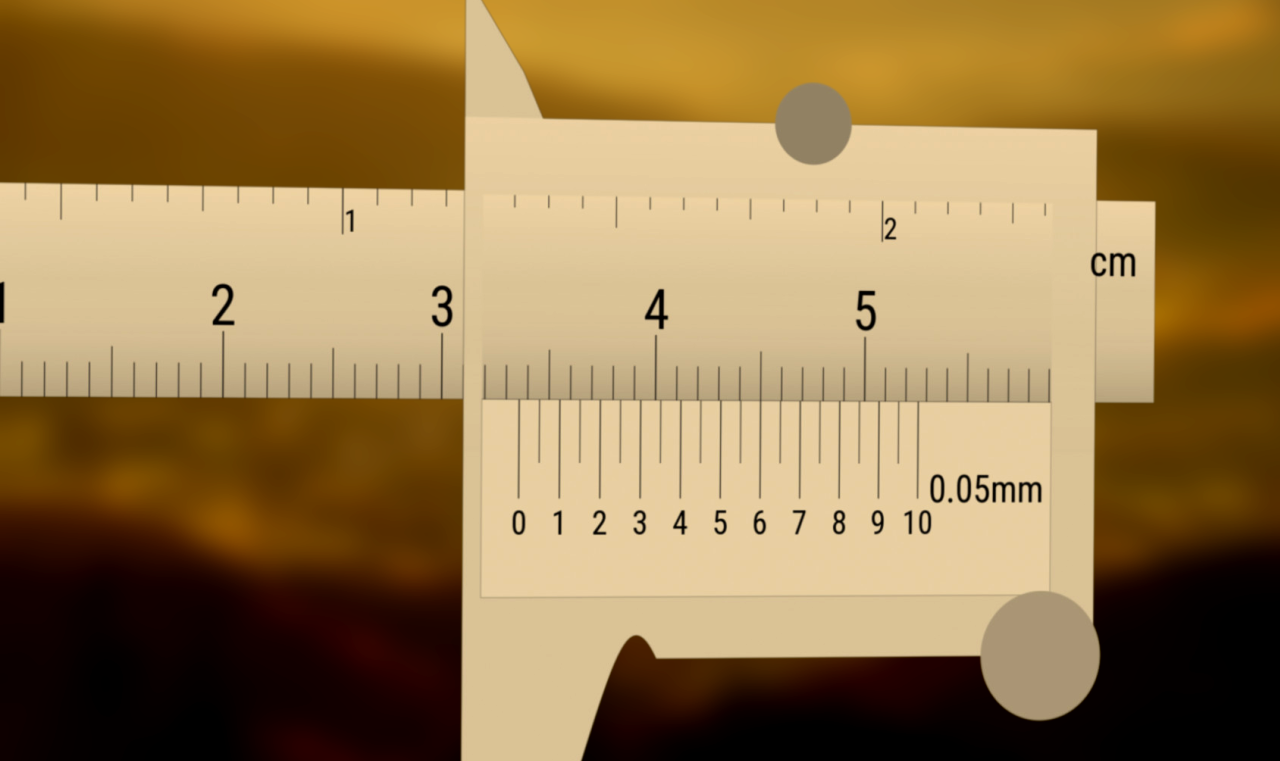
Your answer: **33.6** mm
